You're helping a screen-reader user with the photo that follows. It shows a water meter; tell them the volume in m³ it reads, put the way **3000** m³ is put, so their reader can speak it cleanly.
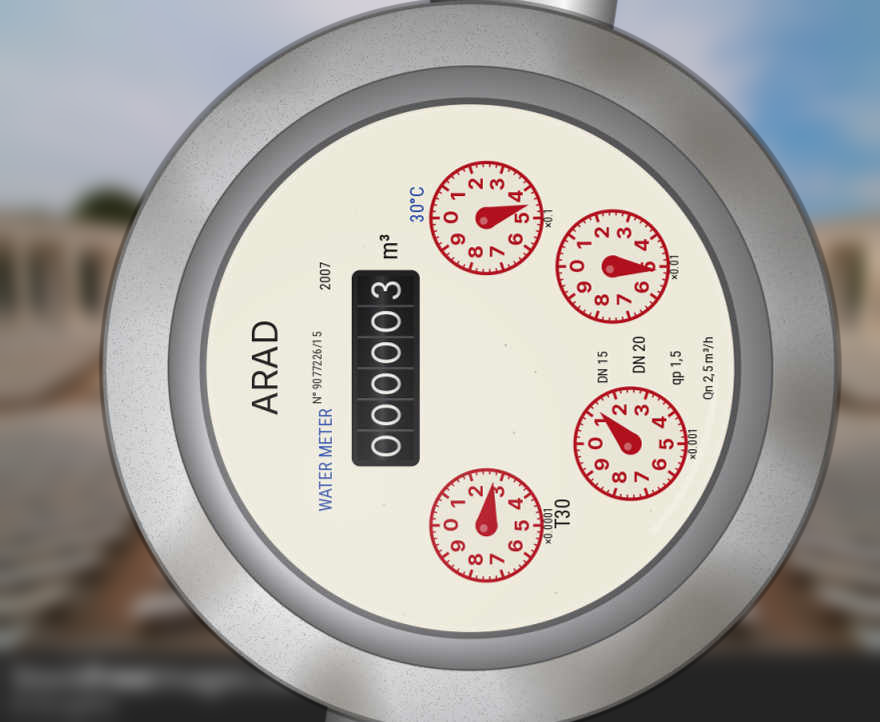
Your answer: **3.4512** m³
